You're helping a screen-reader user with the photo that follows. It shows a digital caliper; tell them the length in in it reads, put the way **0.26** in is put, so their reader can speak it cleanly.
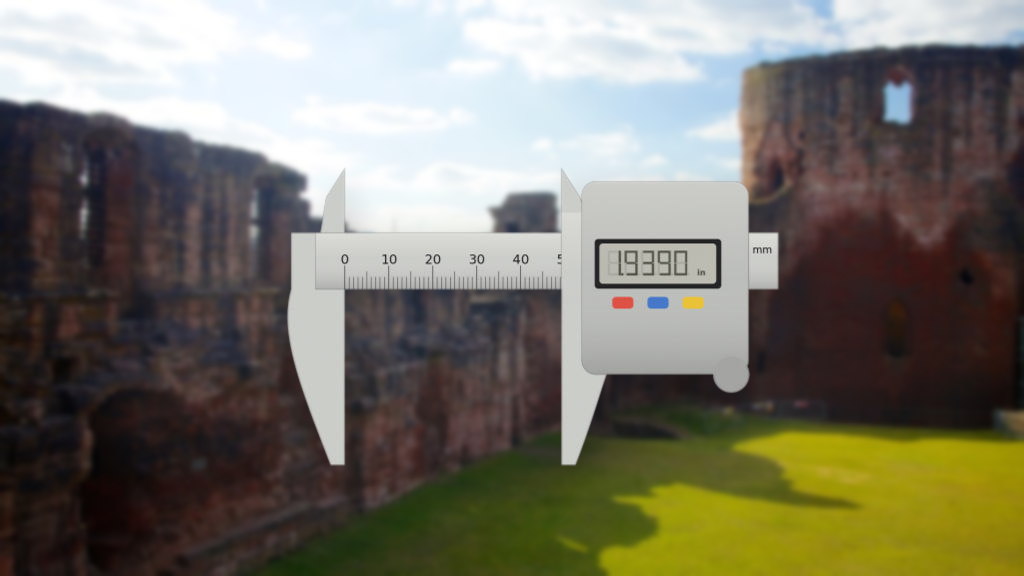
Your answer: **1.9390** in
